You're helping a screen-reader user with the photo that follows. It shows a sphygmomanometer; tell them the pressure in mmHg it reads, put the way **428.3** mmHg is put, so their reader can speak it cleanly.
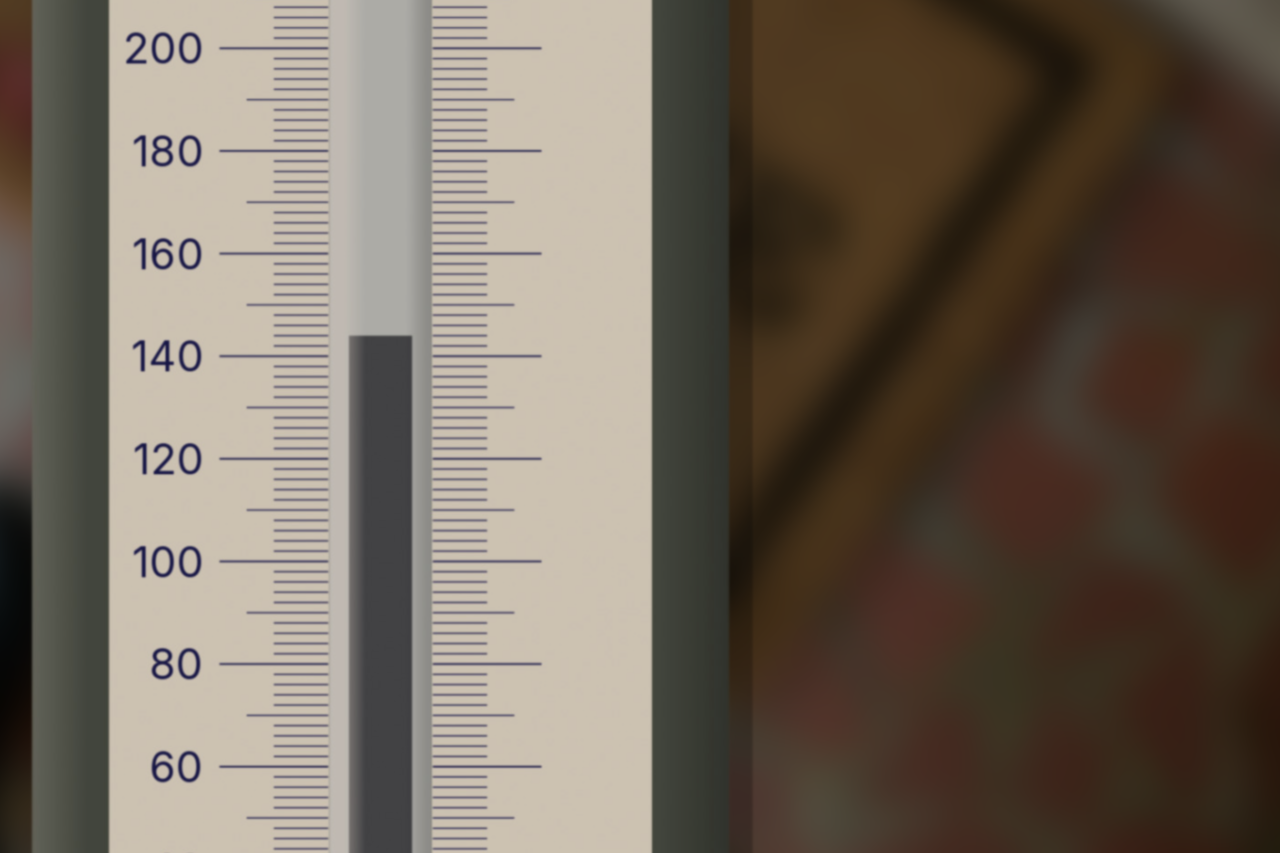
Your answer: **144** mmHg
